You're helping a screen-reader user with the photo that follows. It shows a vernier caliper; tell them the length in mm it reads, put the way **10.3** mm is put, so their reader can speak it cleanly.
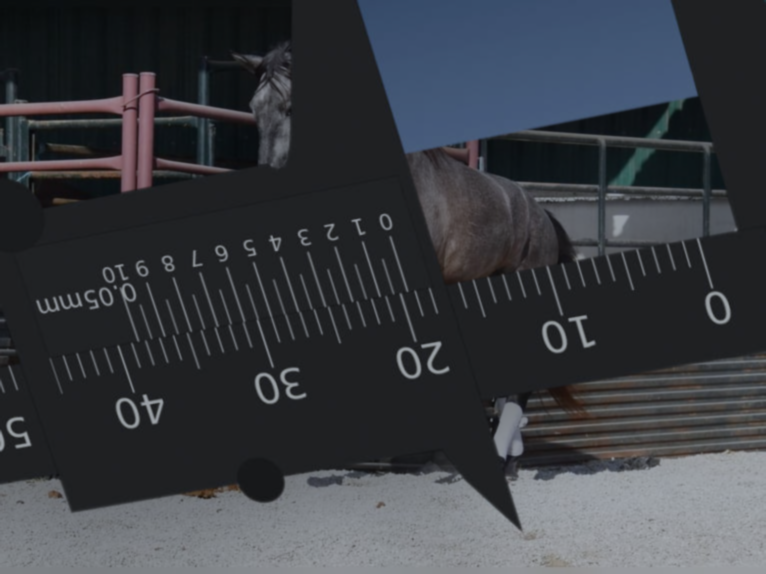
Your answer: **19.5** mm
